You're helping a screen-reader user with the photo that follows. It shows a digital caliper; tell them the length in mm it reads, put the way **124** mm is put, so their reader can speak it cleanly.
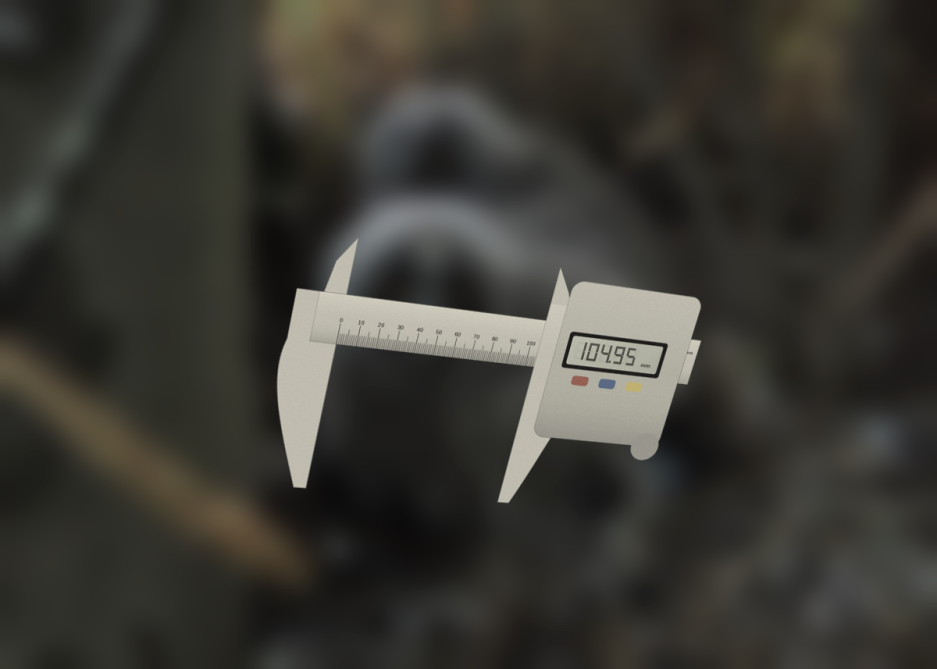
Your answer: **104.95** mm
